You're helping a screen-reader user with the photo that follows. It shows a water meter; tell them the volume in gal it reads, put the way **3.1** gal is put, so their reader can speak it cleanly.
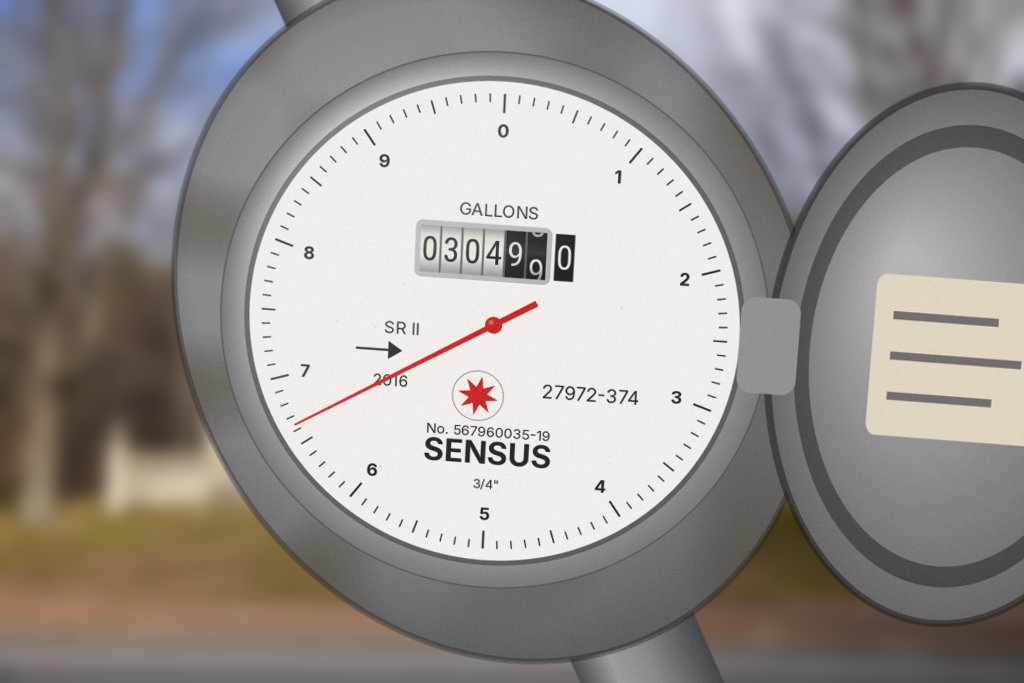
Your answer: **304986.6** gal
